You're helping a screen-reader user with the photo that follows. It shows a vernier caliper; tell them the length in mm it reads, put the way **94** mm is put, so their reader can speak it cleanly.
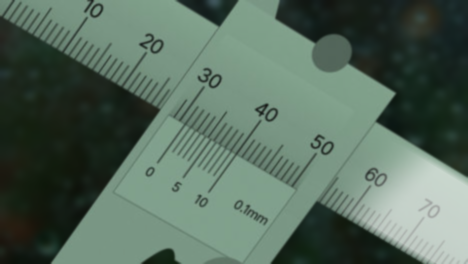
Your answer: **31.0** mm
